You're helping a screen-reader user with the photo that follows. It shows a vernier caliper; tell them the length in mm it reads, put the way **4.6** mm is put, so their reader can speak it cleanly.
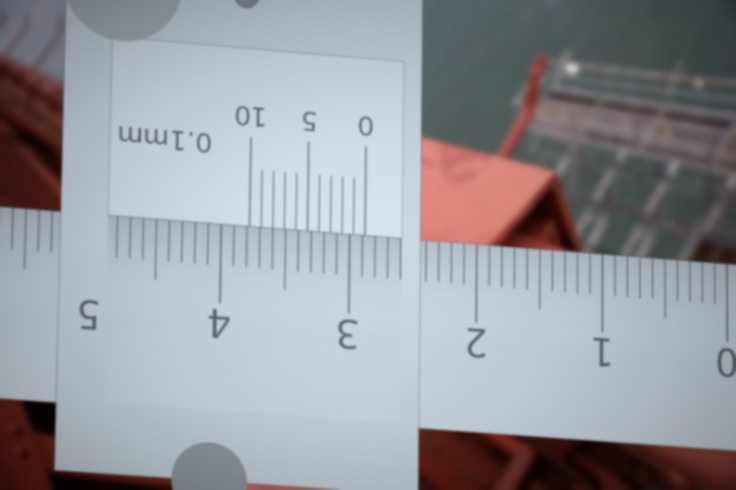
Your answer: **28.8** mm
